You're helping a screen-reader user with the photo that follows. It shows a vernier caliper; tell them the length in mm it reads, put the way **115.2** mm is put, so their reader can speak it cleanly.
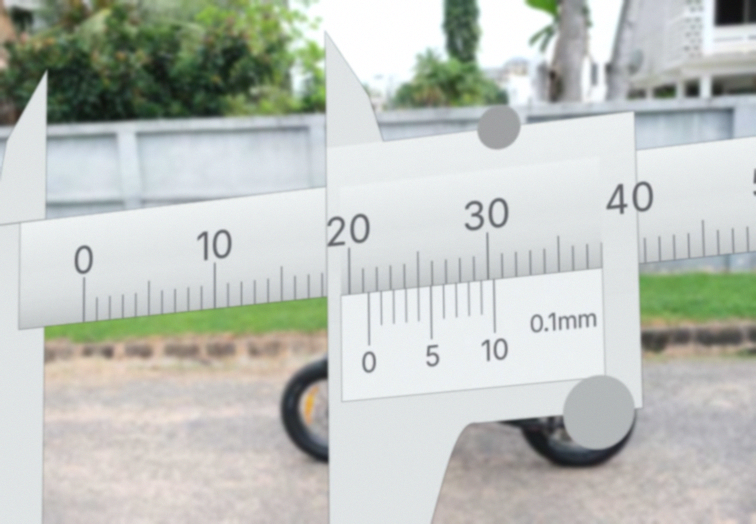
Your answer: **21.4** mm
